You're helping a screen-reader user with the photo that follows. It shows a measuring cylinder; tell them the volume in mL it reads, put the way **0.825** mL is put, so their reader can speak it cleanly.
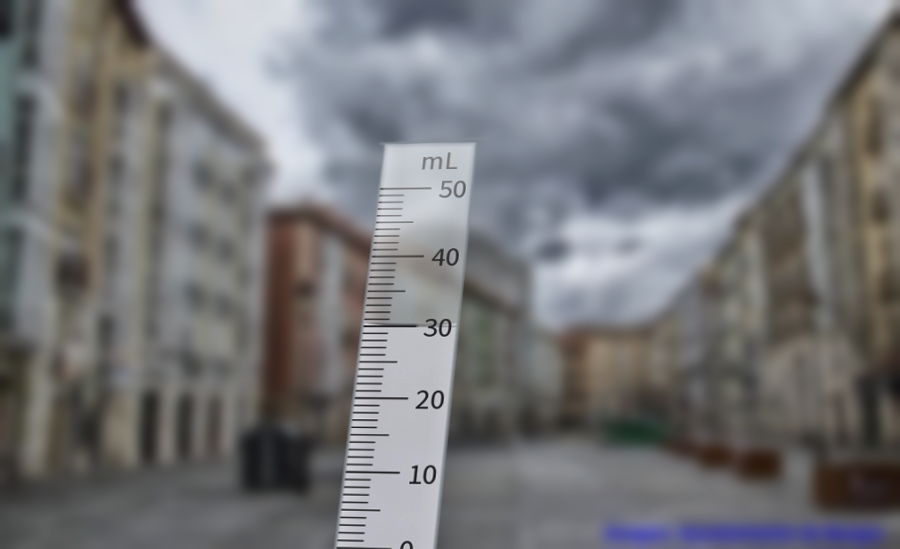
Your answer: **30** mL
